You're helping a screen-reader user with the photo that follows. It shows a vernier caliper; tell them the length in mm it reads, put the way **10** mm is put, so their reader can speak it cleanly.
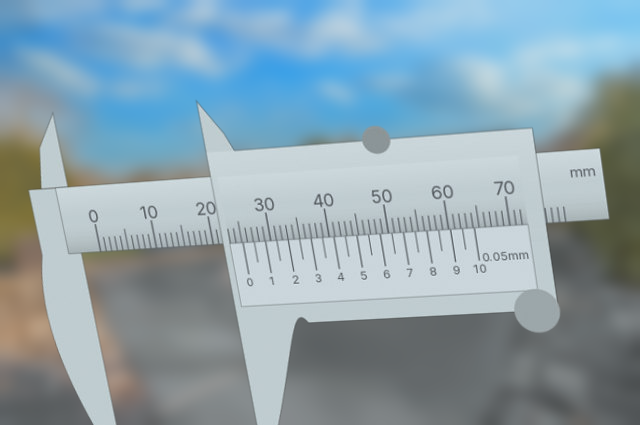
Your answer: **25.2** mm
